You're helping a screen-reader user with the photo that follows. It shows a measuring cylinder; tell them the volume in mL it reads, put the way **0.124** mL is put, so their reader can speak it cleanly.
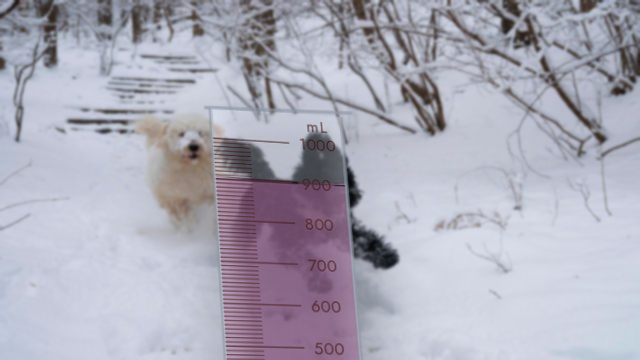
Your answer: **900** mL
